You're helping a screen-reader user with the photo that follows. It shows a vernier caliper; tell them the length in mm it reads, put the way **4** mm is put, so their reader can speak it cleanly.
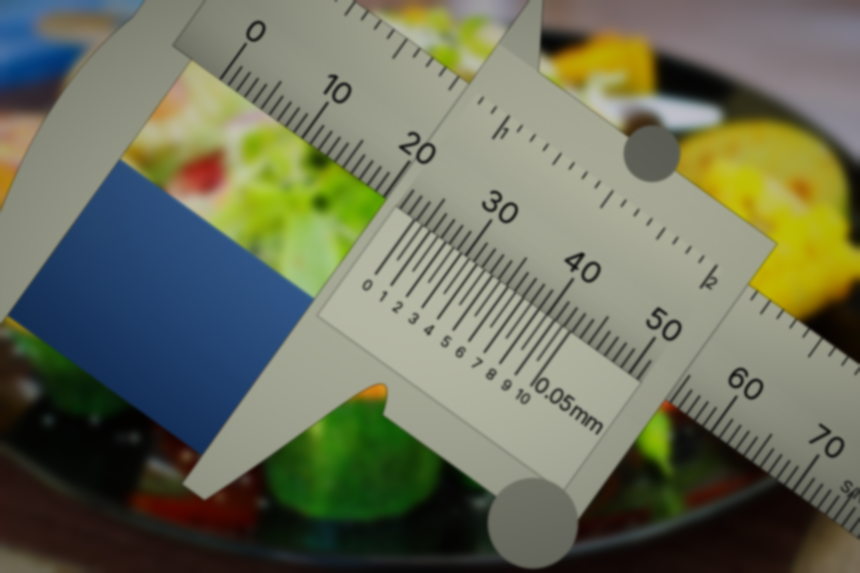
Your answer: **23.8** mm
